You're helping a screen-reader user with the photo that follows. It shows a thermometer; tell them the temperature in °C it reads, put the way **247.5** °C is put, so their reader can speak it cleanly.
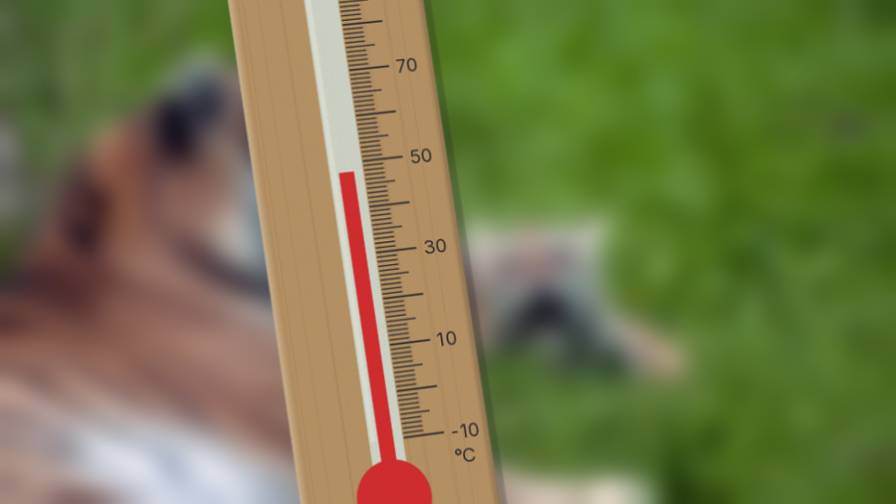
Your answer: **48** °C
